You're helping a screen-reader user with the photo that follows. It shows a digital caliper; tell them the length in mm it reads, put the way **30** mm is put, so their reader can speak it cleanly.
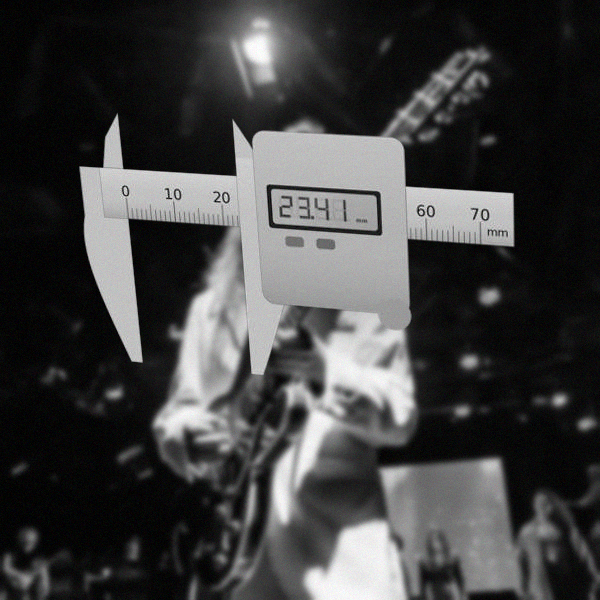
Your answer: **23.41** mm
